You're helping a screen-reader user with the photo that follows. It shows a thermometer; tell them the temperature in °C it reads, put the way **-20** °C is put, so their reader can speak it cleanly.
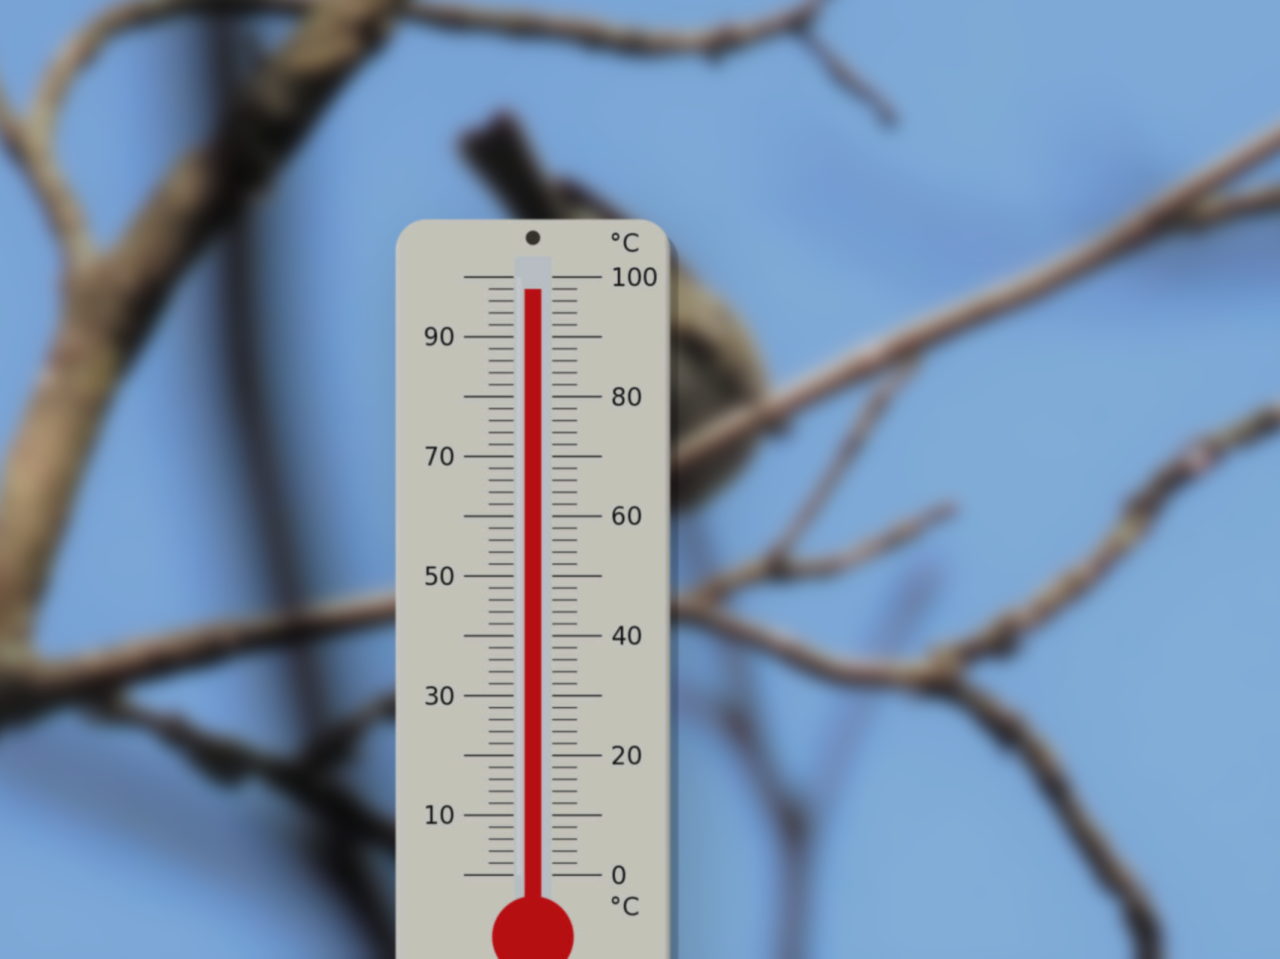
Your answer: **98** °C
